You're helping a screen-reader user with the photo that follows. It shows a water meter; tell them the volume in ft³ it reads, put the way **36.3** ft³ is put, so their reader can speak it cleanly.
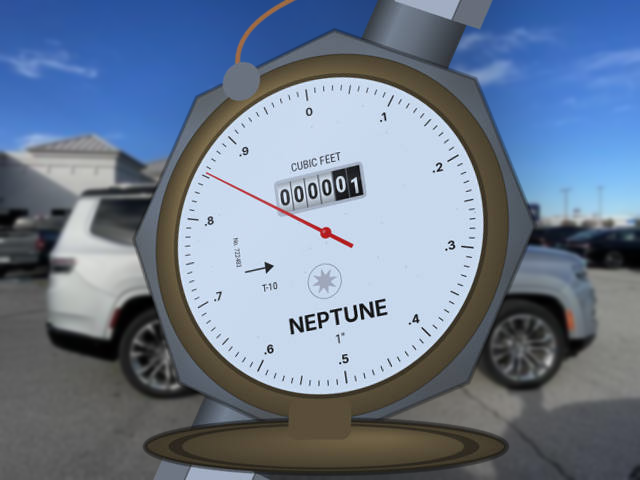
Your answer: **0.85** ft³
